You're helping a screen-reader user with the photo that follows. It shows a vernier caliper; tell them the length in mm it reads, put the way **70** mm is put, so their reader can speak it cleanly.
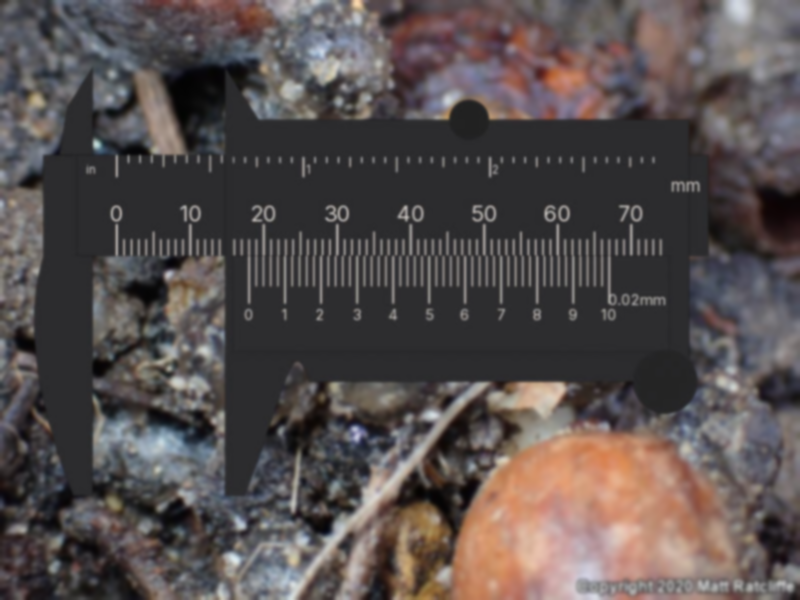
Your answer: **18.0** mm
